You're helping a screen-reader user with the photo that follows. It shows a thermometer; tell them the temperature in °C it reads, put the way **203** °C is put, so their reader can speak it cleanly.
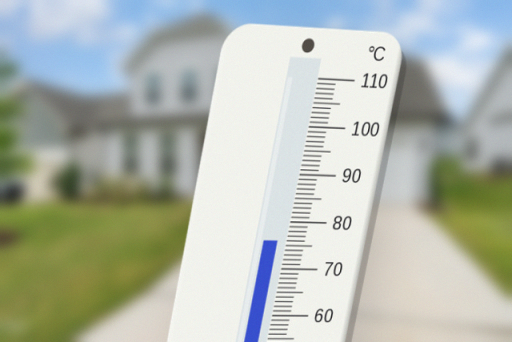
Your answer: **76** °C
